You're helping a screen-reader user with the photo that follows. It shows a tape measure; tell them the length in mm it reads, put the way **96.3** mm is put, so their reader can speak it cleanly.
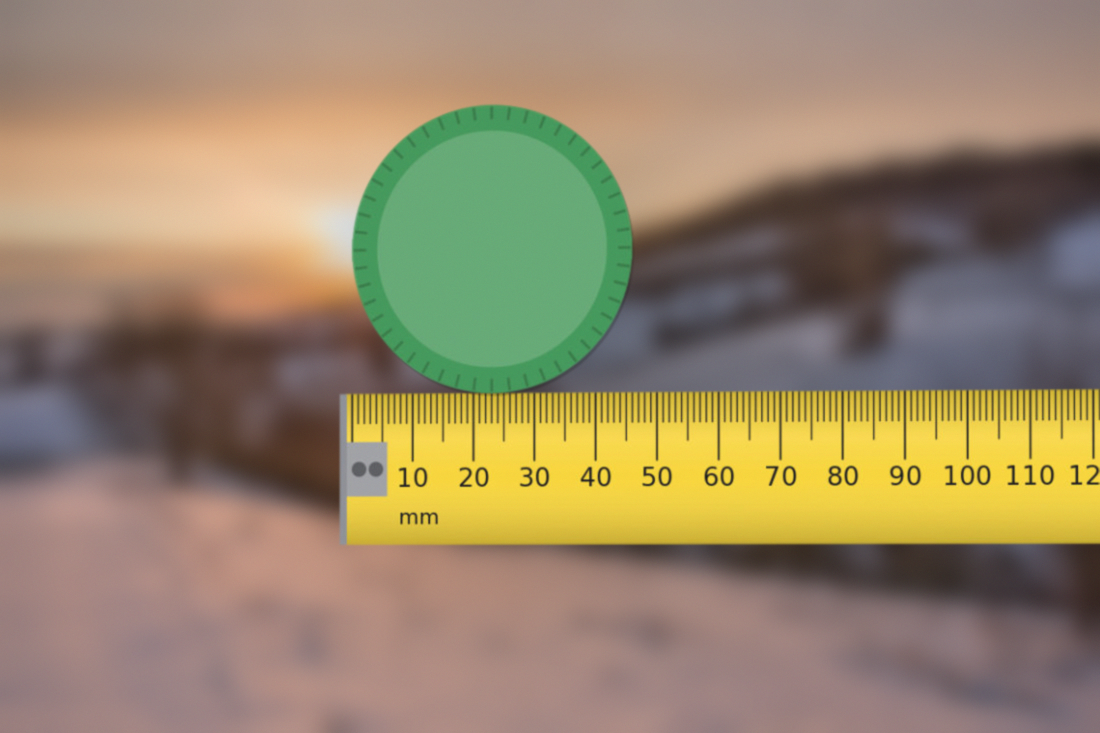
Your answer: **46** mm
